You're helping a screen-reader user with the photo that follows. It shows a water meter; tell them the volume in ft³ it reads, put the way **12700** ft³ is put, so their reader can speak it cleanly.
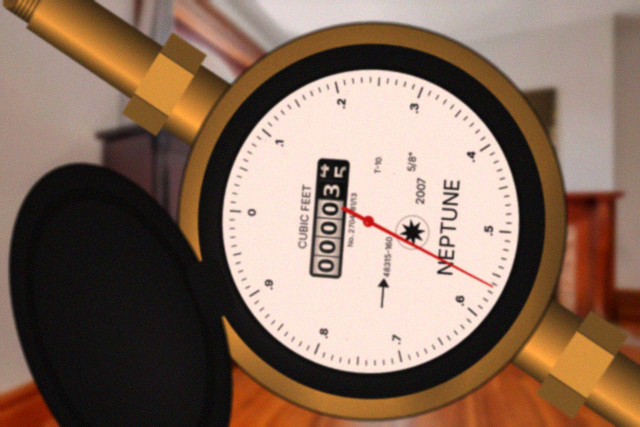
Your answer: **34.56** ft³
